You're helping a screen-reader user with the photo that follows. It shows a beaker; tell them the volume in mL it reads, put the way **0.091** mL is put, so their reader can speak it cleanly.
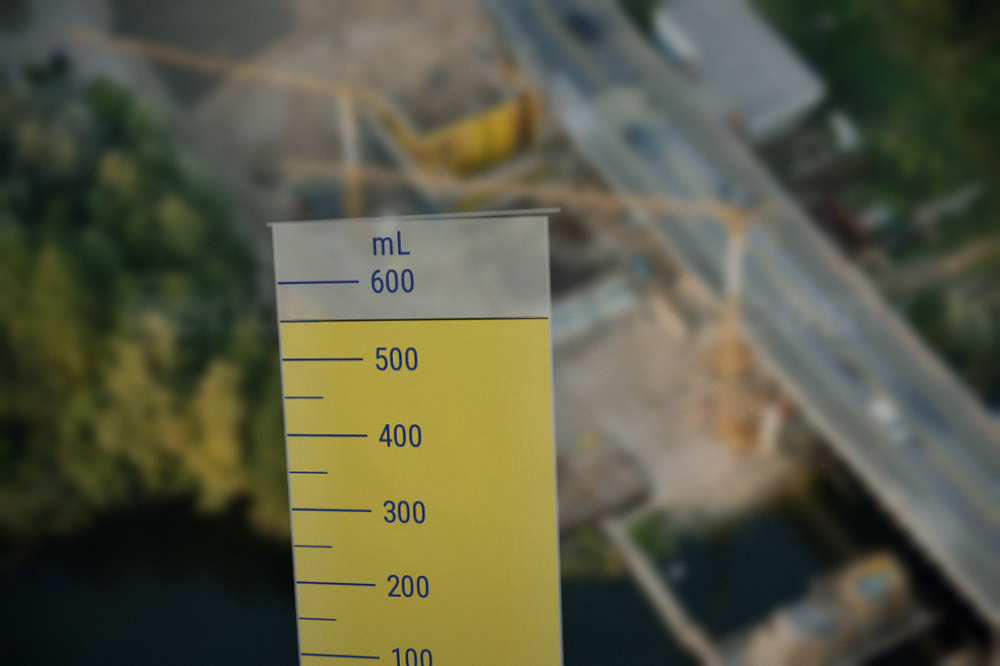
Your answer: **550** mL
